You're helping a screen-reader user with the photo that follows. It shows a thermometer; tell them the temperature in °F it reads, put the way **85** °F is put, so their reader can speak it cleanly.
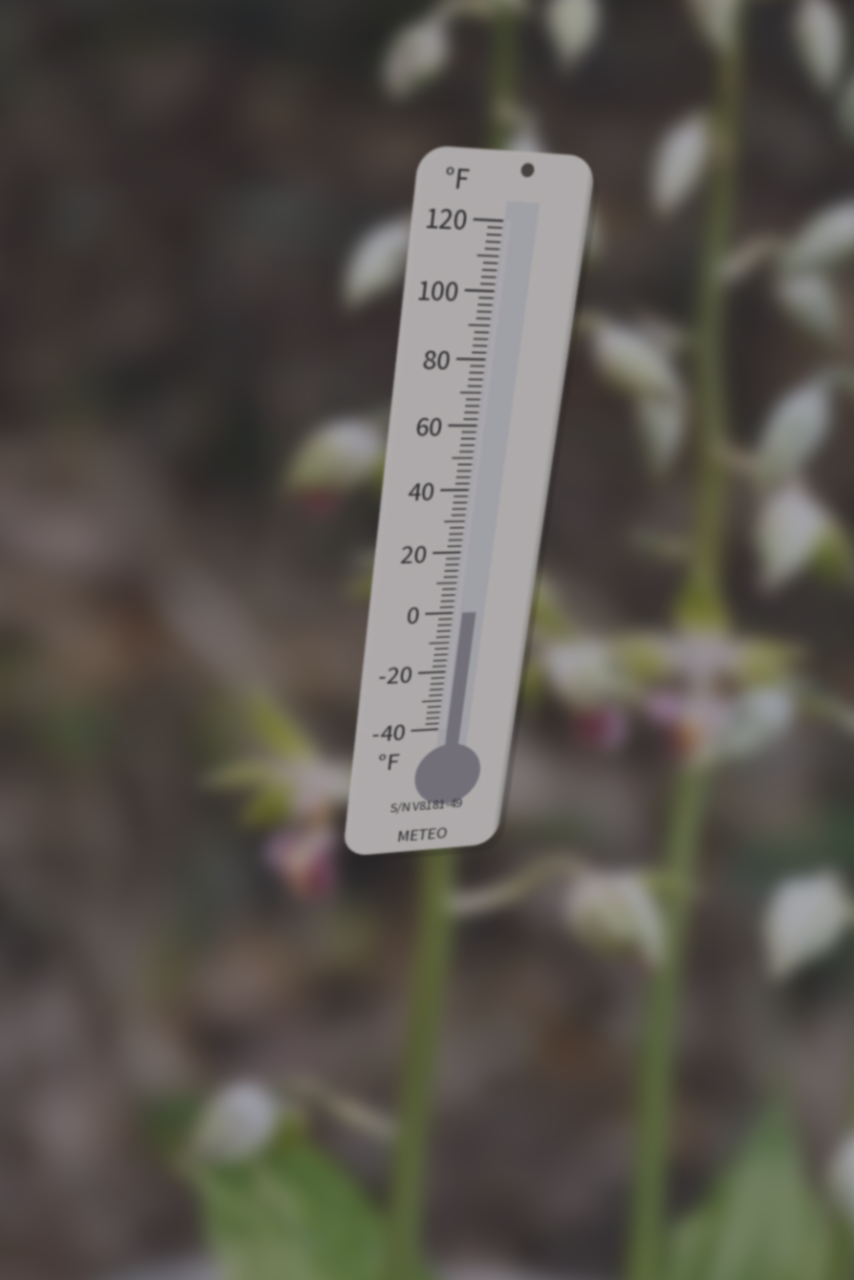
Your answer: **0** °F
